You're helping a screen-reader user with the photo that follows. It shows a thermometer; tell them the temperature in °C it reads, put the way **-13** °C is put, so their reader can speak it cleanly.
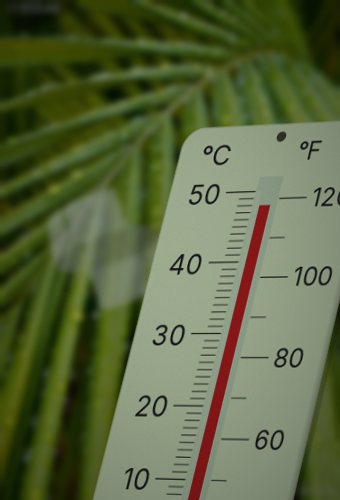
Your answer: **48** °C
